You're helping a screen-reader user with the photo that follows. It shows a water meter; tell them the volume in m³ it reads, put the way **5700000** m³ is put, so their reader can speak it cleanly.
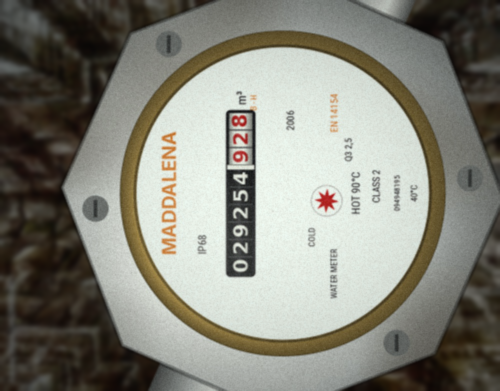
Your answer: **29254.928** m³
